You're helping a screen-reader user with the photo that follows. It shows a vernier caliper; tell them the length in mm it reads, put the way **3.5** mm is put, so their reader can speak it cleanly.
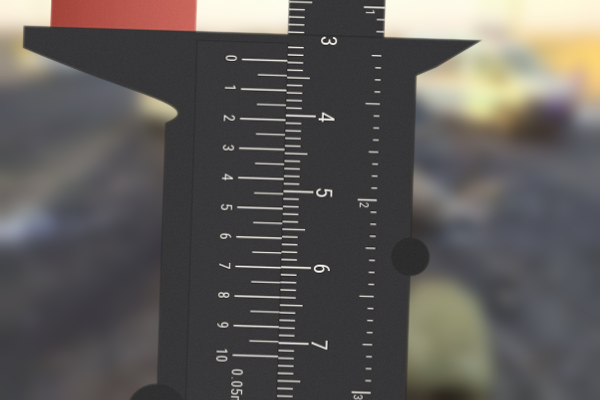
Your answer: **32.8** mm
